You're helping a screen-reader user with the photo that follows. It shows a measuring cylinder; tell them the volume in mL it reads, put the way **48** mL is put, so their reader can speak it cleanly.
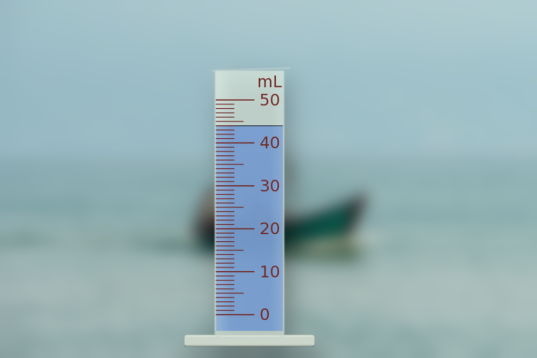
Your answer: **44** mL
